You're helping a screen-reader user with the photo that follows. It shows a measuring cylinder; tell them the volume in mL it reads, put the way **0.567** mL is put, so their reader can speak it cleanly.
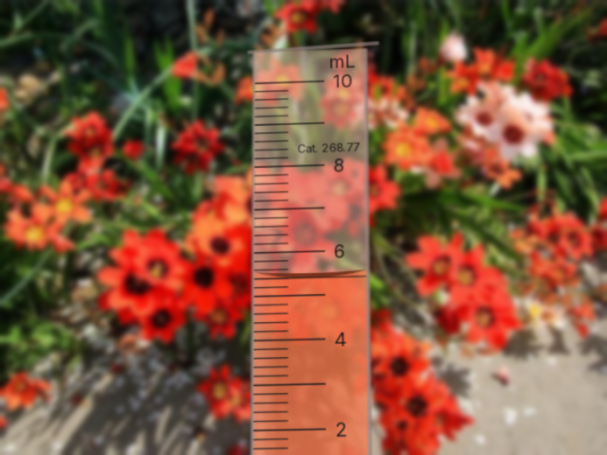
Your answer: **5.4** mL
